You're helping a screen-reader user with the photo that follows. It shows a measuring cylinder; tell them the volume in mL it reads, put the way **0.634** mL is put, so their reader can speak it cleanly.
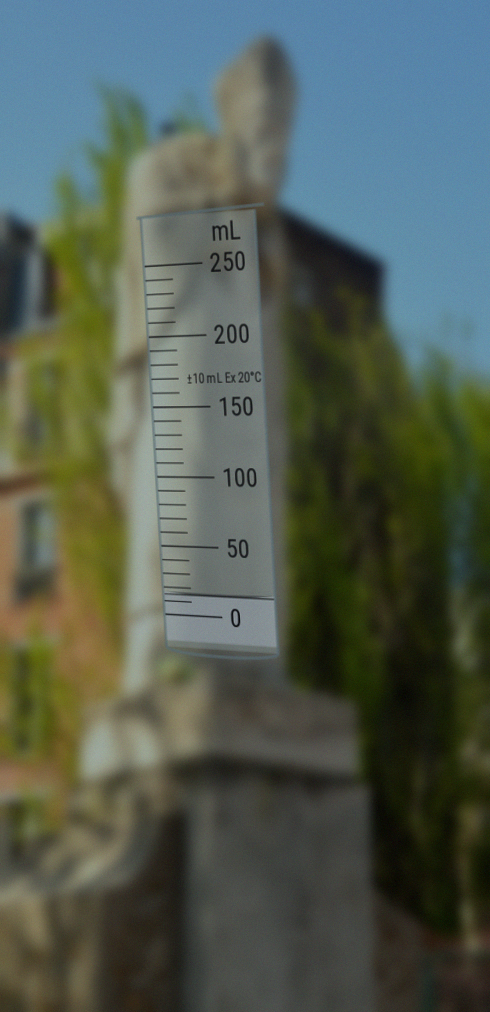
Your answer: **15** mL
